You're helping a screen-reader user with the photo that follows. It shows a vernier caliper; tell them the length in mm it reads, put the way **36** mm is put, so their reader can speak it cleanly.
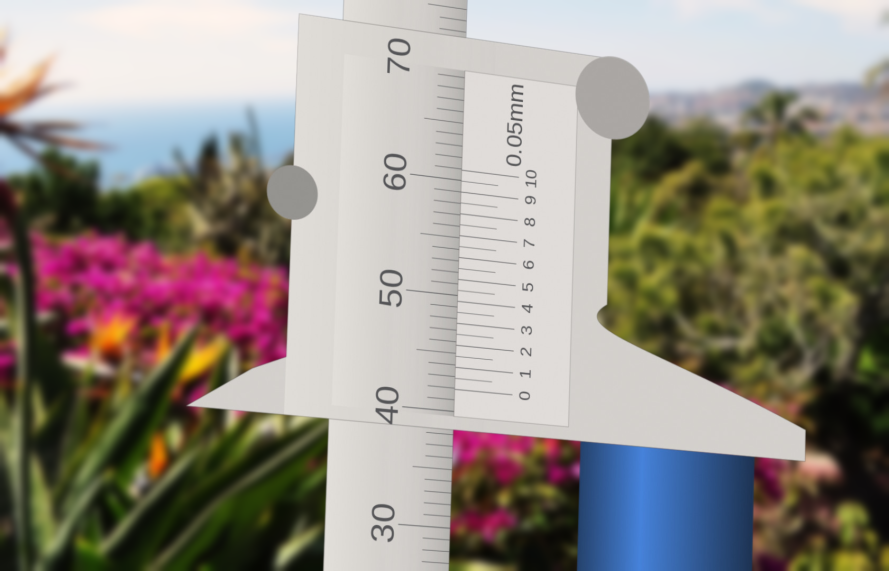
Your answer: **41.9** mm
